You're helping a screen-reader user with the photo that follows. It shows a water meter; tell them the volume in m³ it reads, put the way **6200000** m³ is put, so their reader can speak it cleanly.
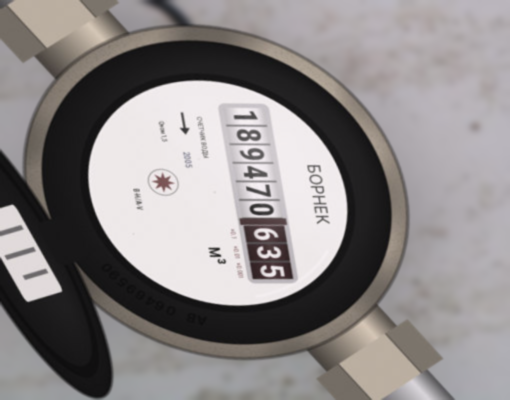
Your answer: **189470.635** m³
